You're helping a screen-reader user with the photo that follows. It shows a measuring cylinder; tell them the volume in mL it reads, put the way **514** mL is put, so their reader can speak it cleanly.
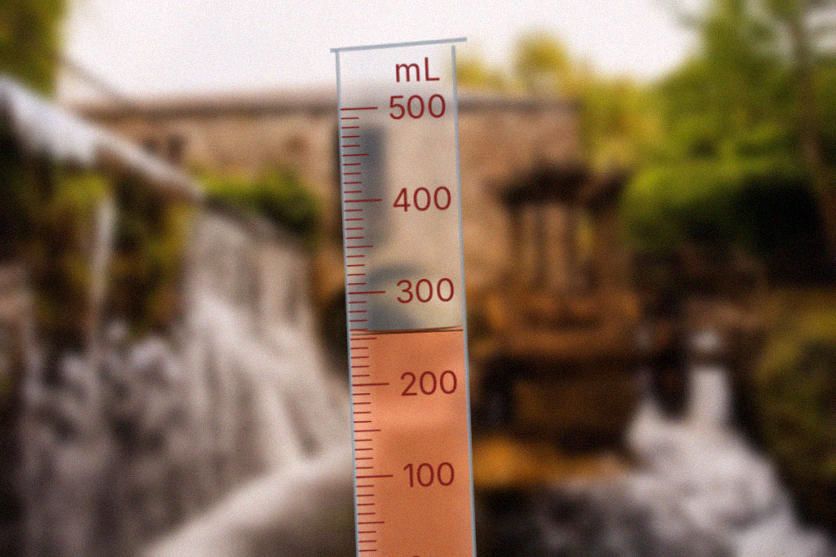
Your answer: **255** mL
